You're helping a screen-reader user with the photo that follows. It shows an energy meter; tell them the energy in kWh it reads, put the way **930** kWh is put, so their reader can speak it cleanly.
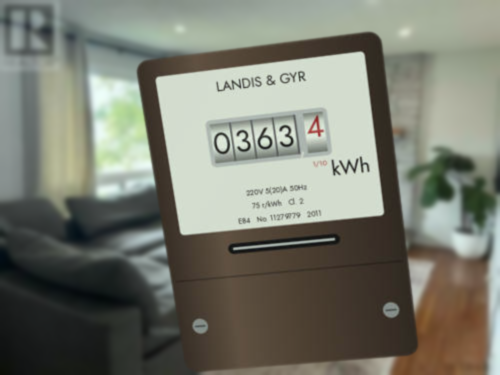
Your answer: **363.4** kWh
